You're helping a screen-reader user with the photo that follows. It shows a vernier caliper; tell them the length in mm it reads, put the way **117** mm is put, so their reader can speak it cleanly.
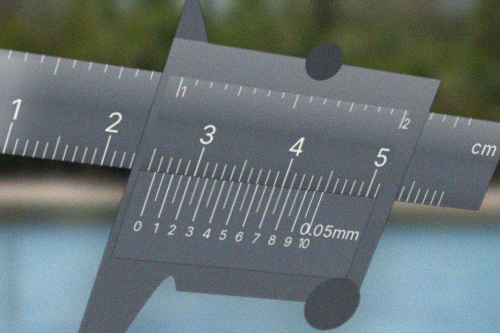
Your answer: **25.8** mm
